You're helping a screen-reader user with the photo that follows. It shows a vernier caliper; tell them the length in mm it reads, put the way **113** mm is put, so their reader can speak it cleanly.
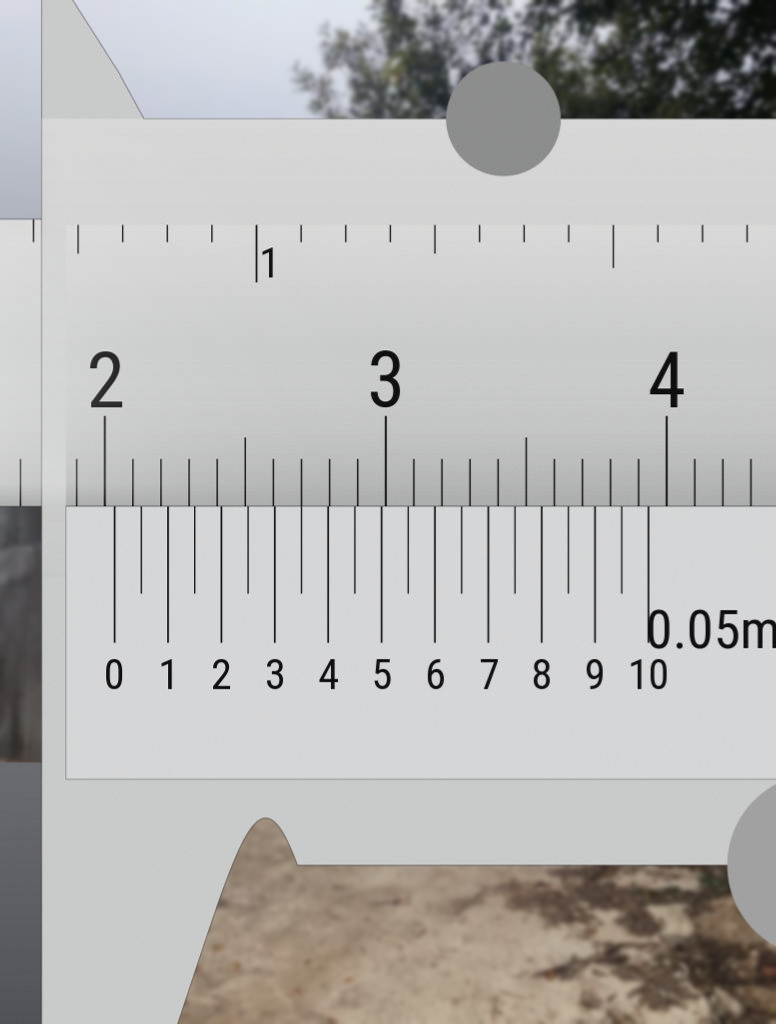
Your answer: **20.35** mm
